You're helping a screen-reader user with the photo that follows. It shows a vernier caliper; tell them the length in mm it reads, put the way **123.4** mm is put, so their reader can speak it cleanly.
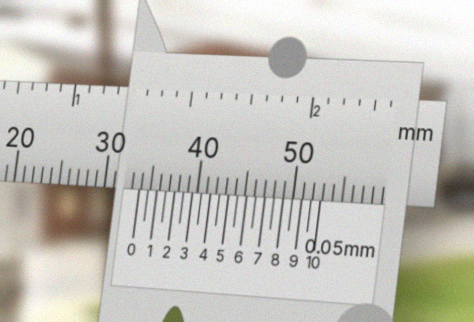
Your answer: **33.8** mm
